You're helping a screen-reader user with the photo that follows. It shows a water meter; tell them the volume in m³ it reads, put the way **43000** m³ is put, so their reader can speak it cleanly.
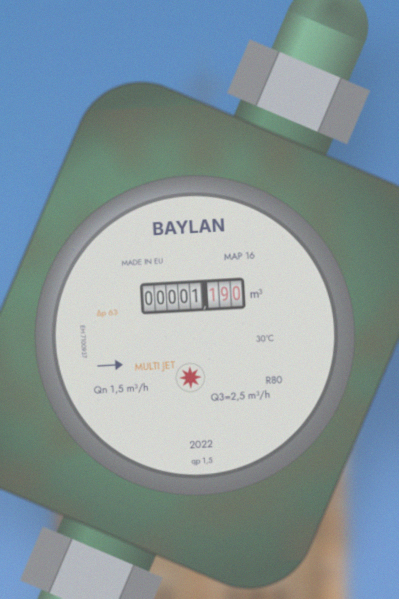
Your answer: **1.190** m³
